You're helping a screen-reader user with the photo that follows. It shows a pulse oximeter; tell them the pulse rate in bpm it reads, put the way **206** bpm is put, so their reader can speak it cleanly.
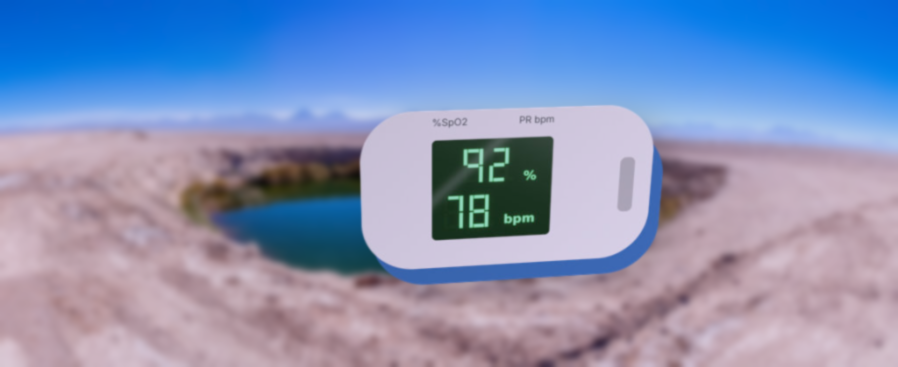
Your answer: **78** bpm
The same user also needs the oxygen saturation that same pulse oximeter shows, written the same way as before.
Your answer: **92** %
